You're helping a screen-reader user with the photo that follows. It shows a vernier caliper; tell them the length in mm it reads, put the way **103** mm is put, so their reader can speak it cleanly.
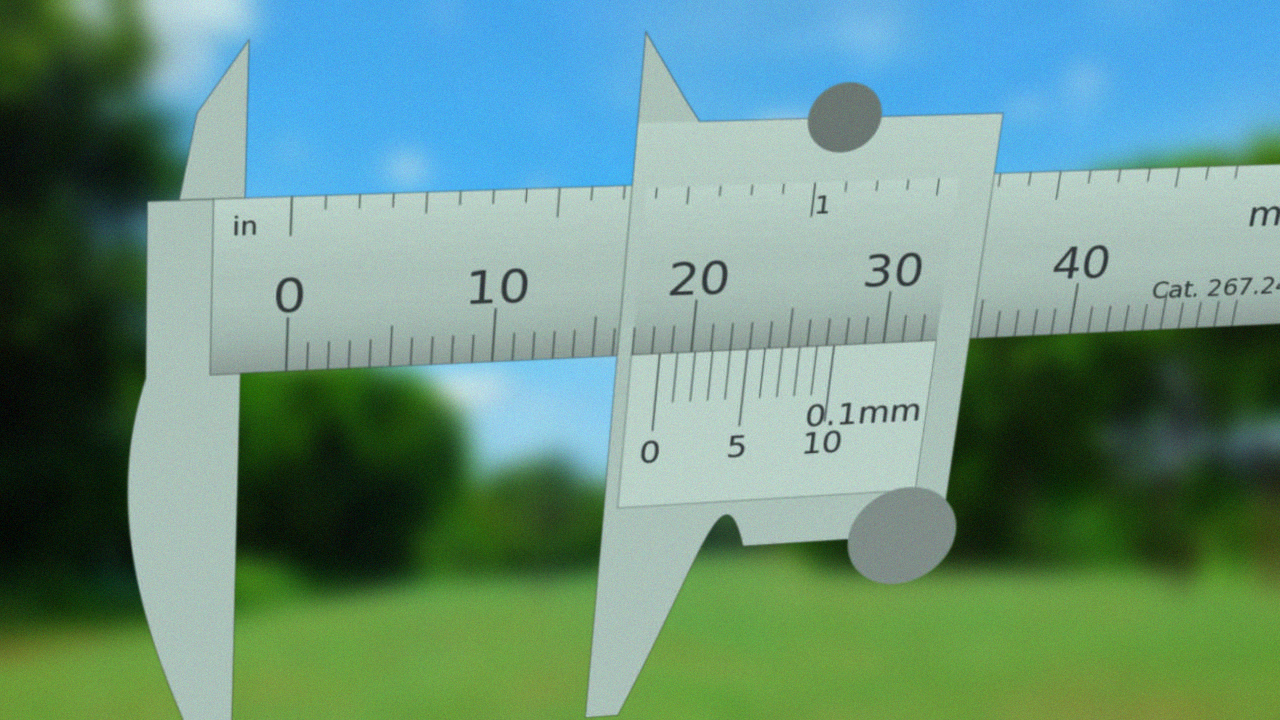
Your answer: **18.4** mm
